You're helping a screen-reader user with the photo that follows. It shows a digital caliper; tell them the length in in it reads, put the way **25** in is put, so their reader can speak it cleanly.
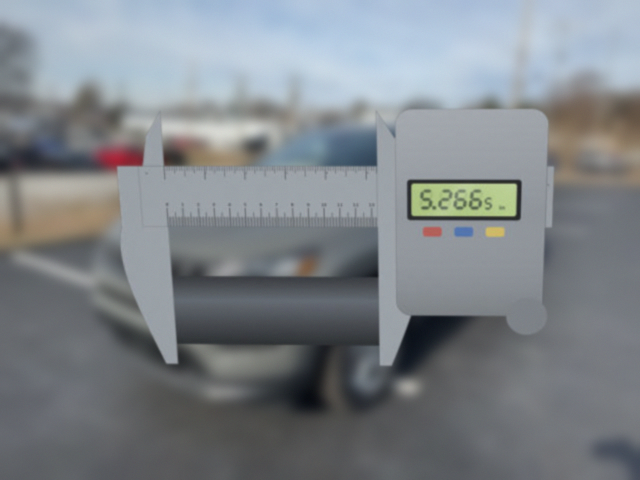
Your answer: **5.2665** in
